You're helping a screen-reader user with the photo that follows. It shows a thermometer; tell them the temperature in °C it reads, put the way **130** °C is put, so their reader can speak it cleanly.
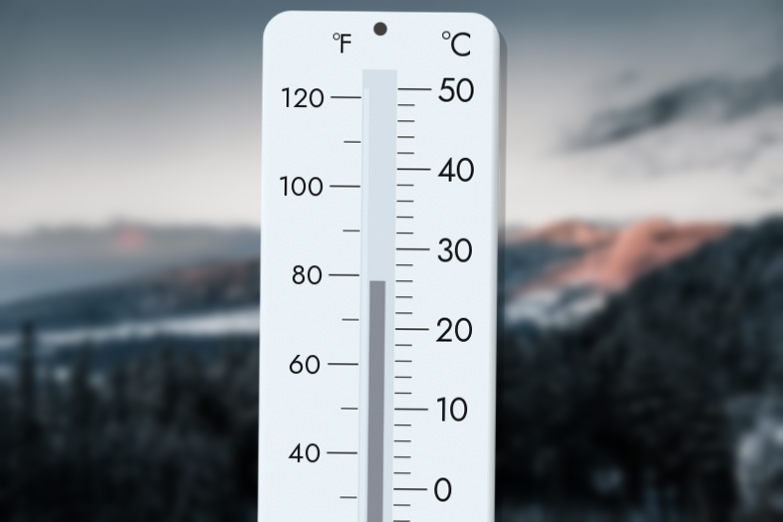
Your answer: **26** °C
